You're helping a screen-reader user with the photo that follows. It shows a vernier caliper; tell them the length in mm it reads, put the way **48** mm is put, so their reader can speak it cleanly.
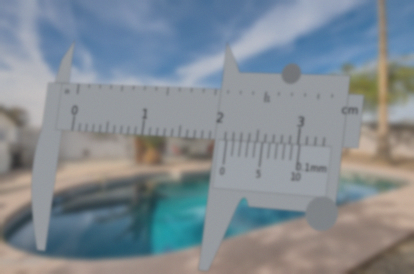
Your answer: **21.2** mm
